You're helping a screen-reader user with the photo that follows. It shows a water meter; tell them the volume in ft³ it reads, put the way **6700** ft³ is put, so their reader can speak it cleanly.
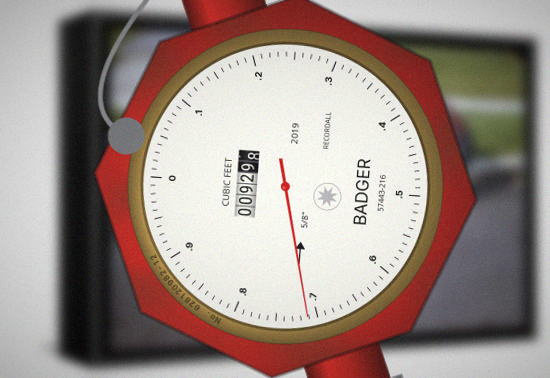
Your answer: **9297.71** ft³
